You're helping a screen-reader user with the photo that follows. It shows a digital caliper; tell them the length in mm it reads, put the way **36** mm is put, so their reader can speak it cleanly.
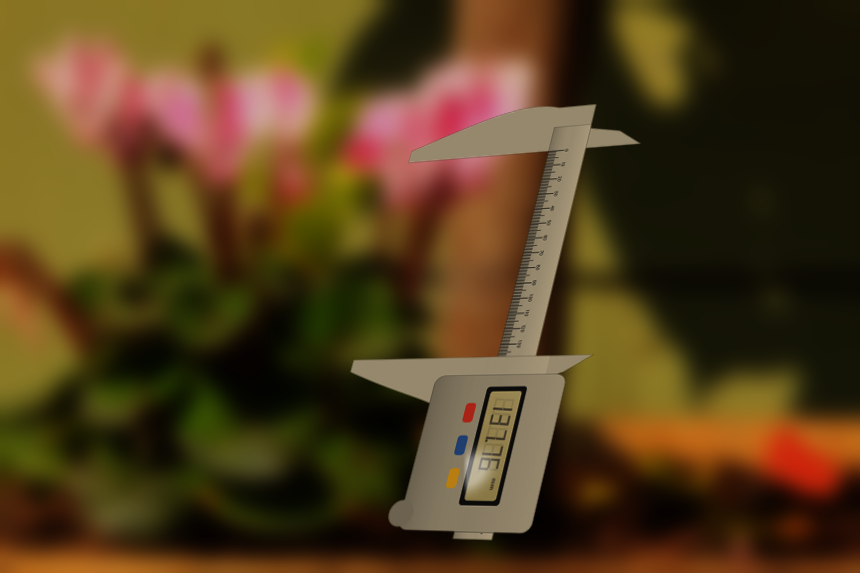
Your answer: **137.76** mm
